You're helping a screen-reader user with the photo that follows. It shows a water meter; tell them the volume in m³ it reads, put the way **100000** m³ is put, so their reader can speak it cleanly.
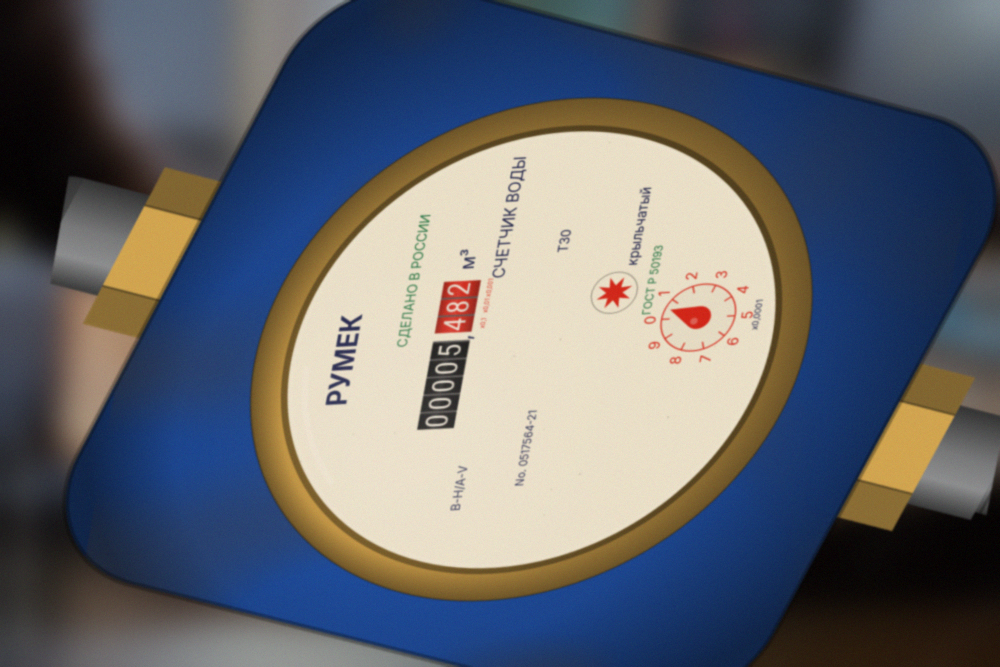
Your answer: **5.4820** m³
